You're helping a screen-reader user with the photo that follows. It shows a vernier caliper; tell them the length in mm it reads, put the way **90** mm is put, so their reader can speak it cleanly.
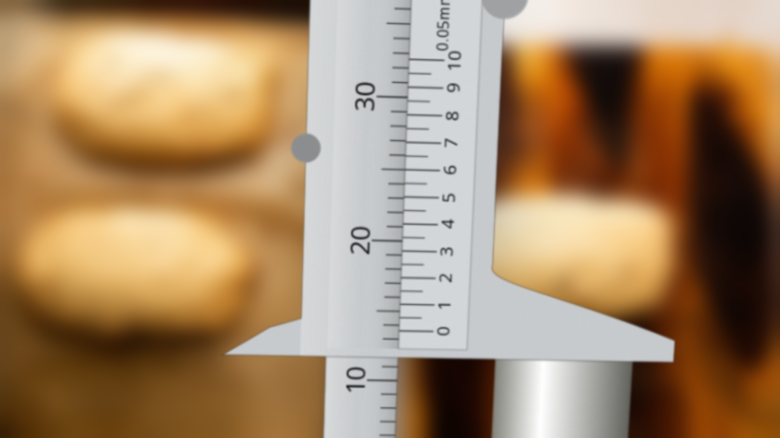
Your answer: **13.6** mm
